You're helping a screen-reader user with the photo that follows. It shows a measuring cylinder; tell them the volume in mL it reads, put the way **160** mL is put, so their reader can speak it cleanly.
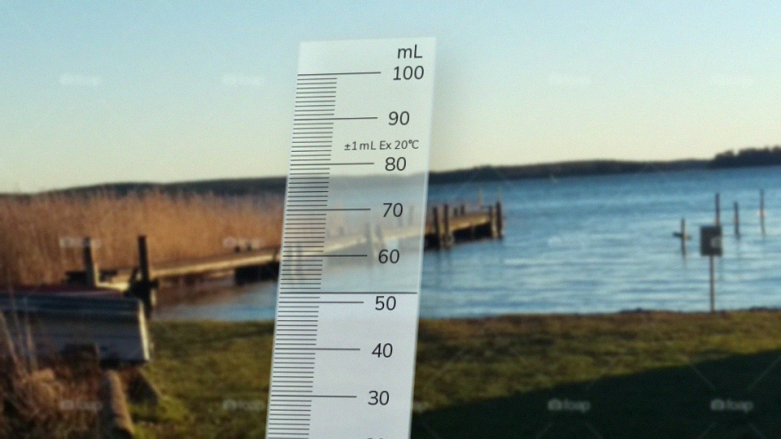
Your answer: **52** mL
